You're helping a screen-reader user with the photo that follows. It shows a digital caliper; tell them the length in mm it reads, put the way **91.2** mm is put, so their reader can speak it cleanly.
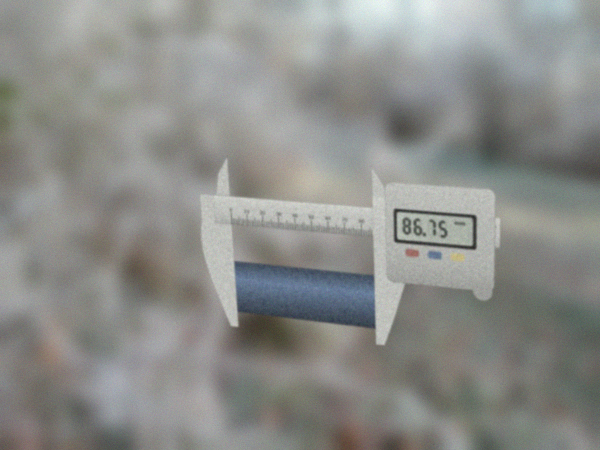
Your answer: **86.75** mm
